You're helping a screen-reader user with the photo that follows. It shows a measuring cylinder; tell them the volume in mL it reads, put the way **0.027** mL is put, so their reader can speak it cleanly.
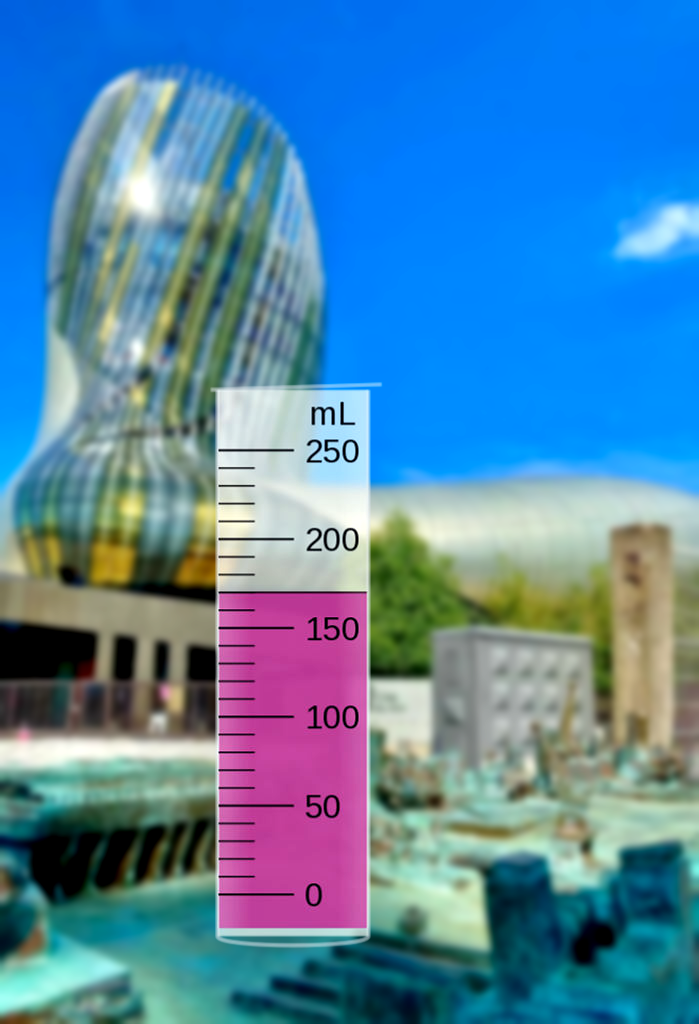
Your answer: **170** mL
